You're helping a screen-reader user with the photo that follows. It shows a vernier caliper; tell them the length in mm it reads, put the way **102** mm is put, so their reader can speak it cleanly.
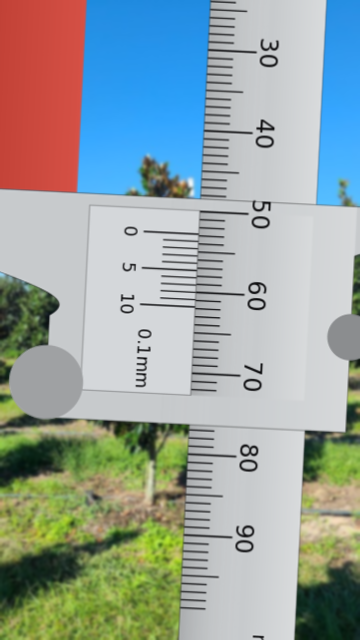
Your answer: **52.8** mm
